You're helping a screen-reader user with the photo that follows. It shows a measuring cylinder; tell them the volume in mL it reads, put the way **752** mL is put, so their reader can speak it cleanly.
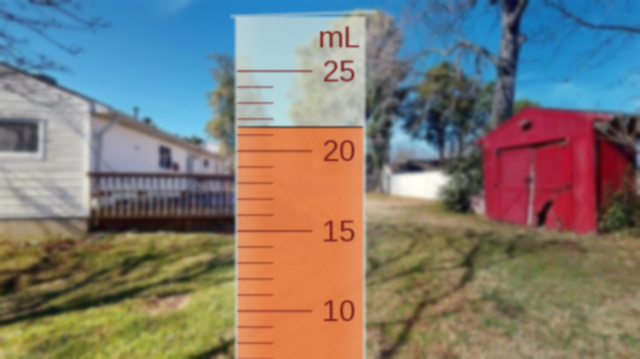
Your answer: **21.5** mL
